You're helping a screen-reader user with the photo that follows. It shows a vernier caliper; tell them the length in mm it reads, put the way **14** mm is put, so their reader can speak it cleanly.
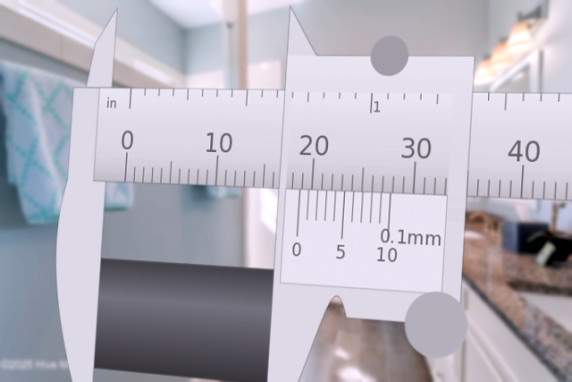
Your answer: **18.8** mm
